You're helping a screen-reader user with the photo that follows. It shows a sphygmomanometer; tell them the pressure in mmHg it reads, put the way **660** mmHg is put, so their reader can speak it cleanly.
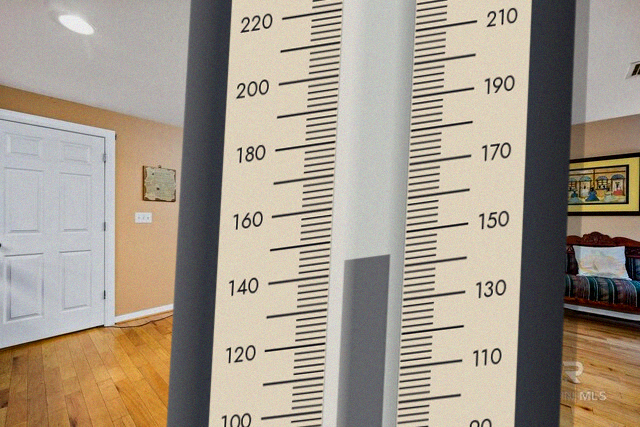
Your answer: **144** mmHg
